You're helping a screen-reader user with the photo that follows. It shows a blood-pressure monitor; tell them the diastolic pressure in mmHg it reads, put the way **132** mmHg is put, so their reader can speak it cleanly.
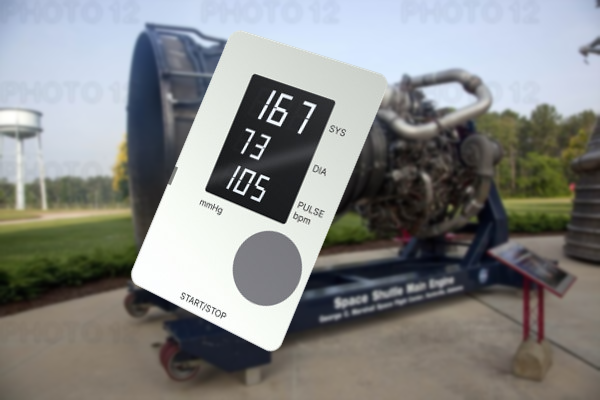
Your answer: **73** mmHg
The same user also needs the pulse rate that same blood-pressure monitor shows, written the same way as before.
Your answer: **105** bpm
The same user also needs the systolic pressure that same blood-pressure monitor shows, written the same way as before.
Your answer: **167** mmHg
